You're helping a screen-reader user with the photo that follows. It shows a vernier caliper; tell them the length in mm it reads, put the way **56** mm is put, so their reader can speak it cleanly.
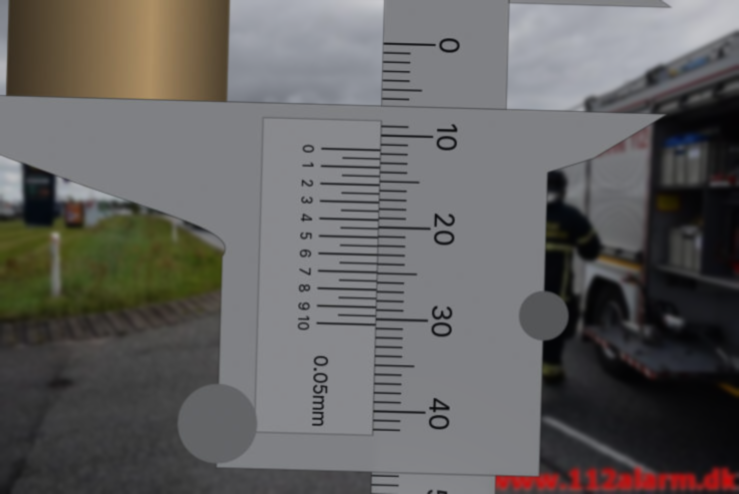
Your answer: **11.6** mm
